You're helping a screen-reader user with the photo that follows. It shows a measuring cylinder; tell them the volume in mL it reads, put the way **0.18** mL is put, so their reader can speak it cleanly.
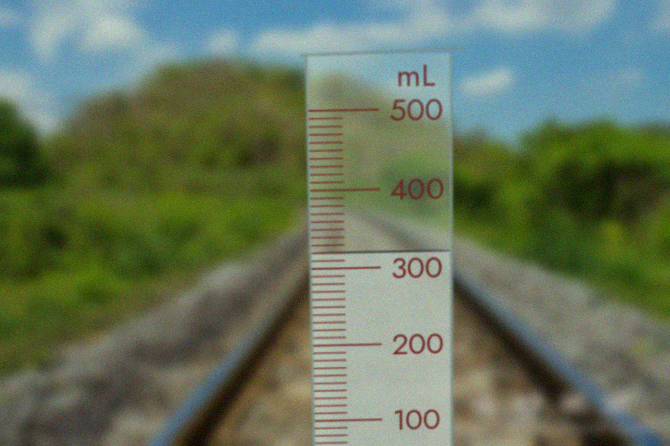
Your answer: **320** mL
